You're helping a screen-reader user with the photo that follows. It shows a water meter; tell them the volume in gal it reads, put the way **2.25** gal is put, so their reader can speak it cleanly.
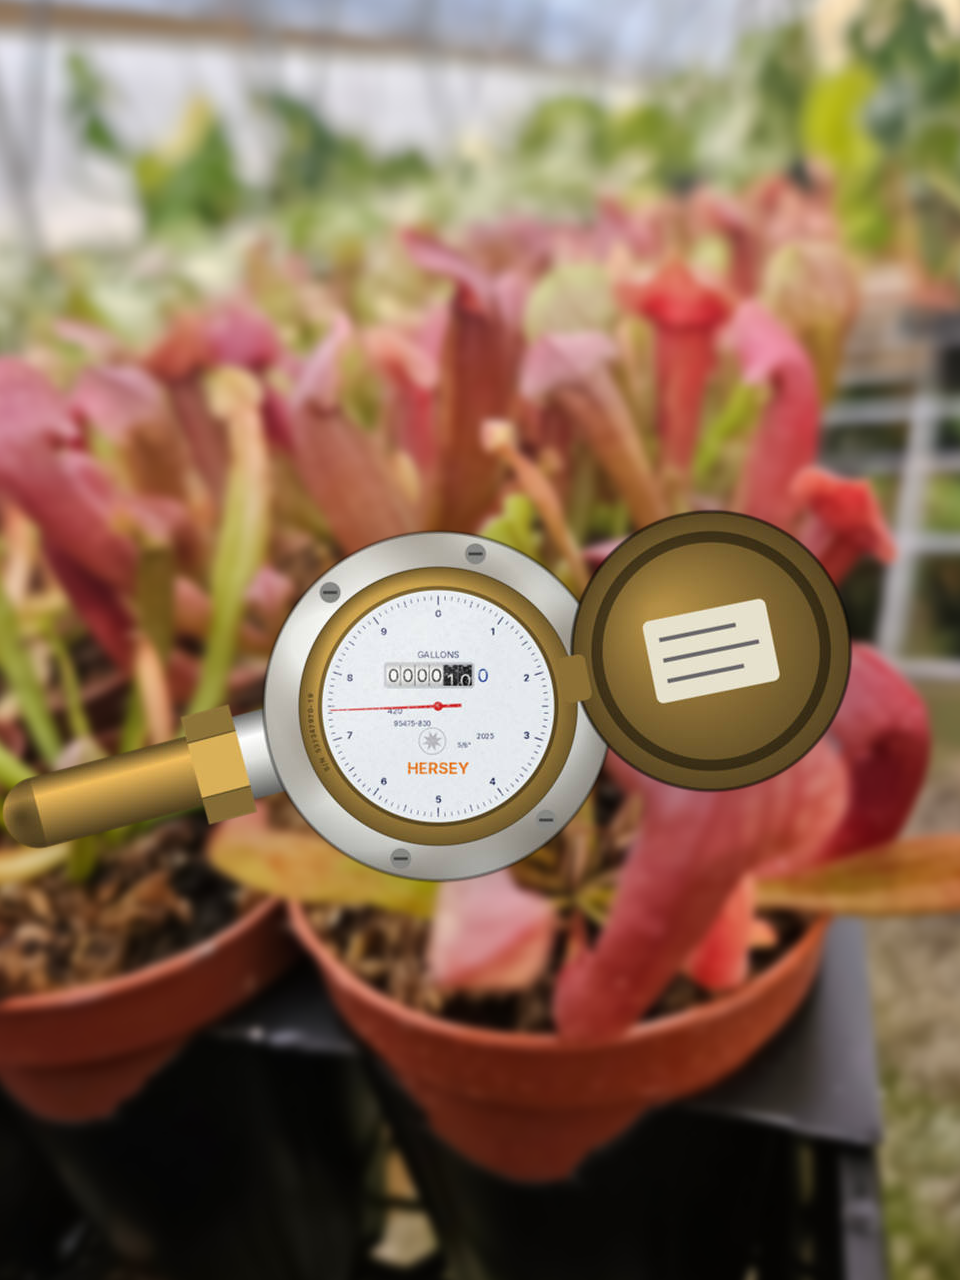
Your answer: **97.4** gal
